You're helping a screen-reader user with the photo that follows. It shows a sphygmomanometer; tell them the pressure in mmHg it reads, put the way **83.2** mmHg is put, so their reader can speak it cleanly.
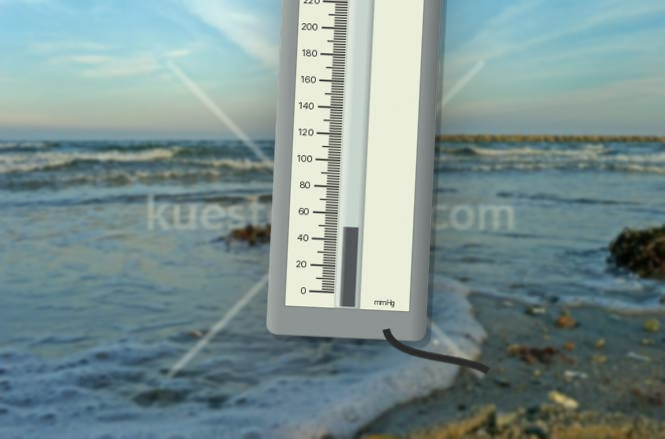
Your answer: **50** mmHg
